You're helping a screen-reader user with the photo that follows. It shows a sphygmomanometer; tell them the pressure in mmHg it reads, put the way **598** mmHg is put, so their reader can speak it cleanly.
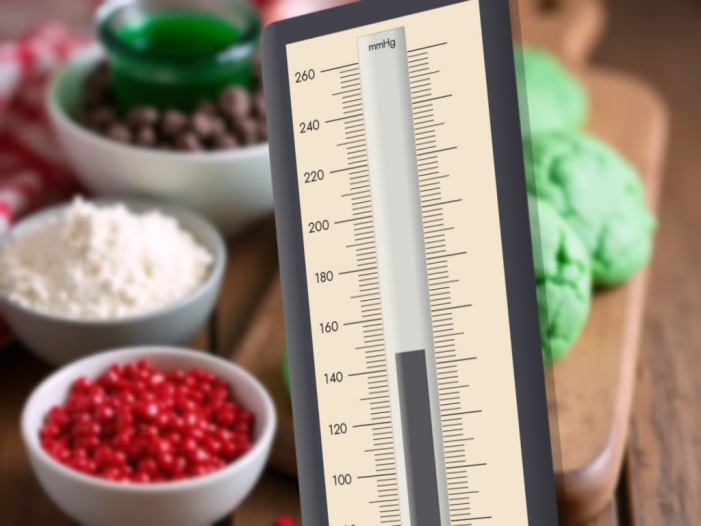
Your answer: **146** mmHg
